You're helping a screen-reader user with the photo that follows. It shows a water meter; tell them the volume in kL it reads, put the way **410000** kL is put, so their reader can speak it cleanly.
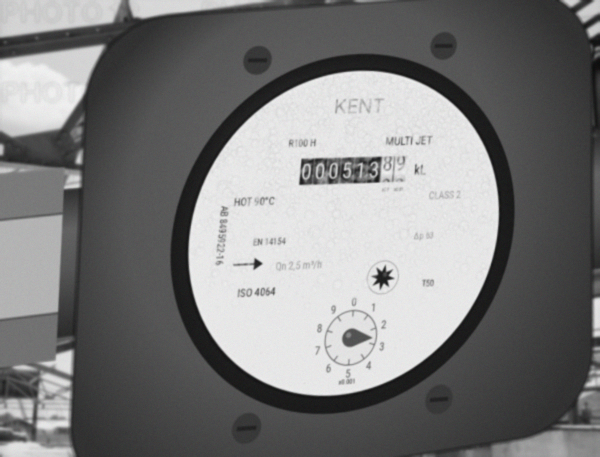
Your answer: **513.892** kL
